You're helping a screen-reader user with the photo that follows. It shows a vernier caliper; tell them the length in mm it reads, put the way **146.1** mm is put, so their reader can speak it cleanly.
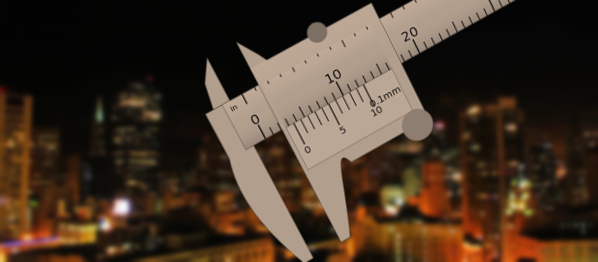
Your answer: **3.6** mm
